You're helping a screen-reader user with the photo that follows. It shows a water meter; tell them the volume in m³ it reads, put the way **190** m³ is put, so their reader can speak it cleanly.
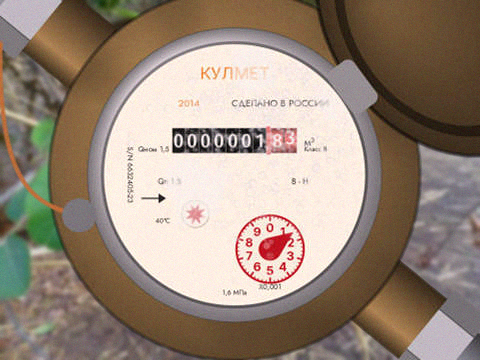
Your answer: **1.831** m³
